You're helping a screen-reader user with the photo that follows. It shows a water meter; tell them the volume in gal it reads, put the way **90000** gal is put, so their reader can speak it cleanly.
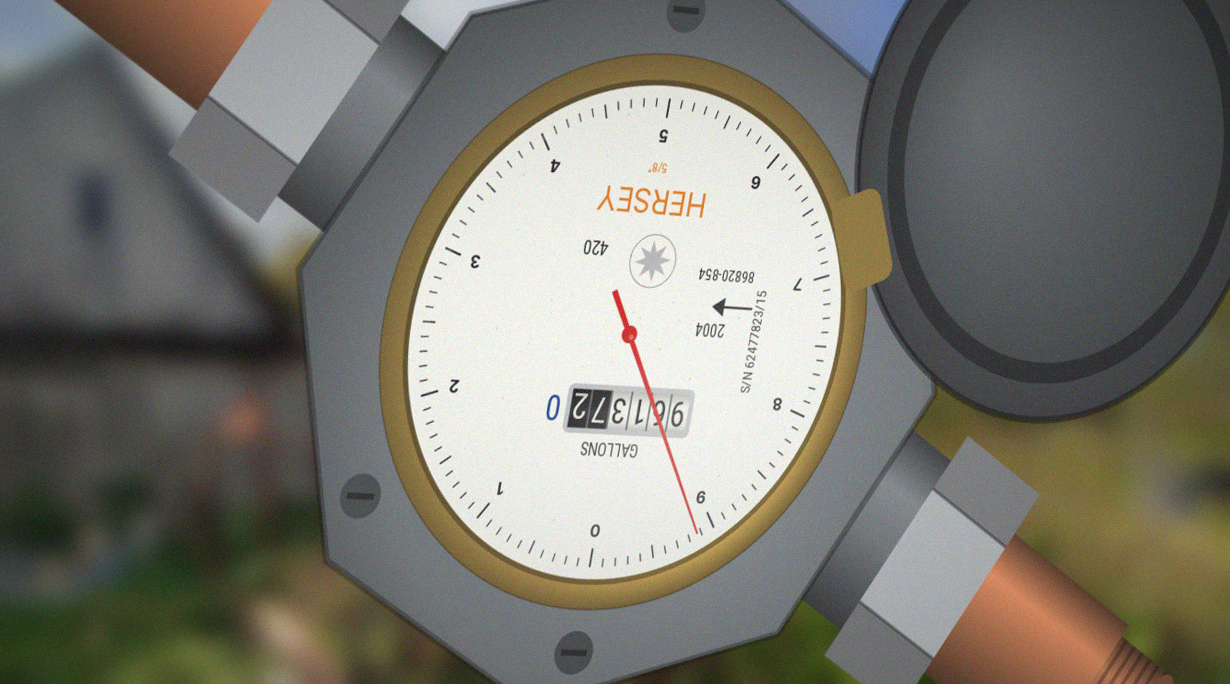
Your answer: **9613719.1** gal
